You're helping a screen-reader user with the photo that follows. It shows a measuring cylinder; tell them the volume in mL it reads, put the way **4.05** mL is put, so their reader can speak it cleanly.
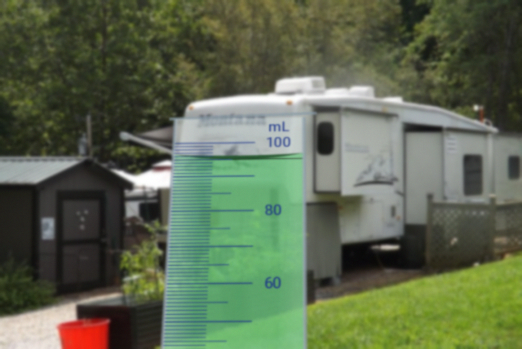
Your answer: **95** mL
